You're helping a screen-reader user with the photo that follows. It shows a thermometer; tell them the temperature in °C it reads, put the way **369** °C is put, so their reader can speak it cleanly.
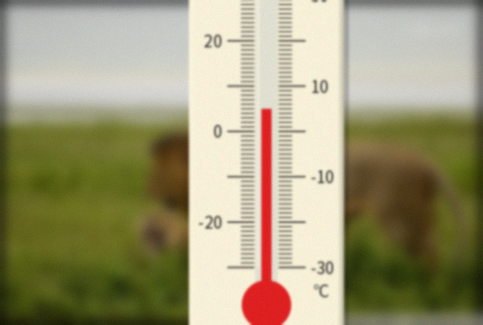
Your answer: **5** °C
